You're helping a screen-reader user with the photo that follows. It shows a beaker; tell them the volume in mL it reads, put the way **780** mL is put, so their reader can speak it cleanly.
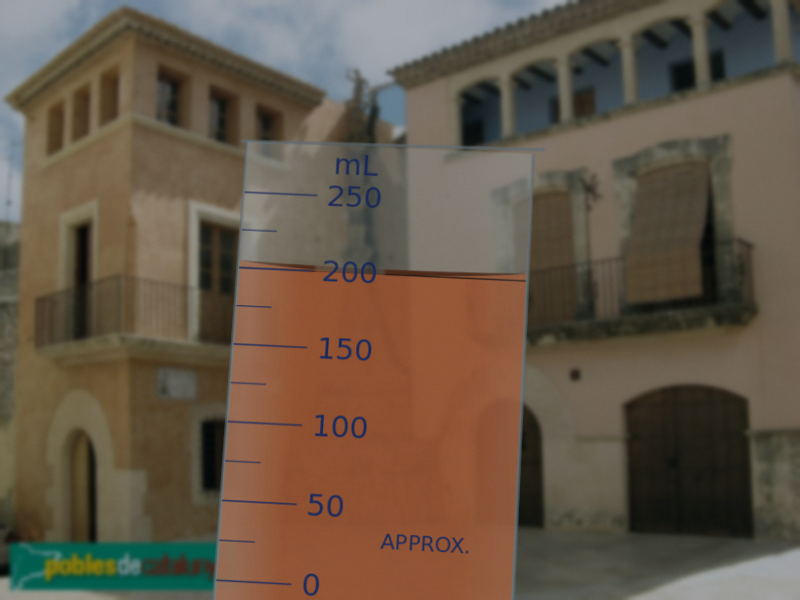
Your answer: **200** mL
